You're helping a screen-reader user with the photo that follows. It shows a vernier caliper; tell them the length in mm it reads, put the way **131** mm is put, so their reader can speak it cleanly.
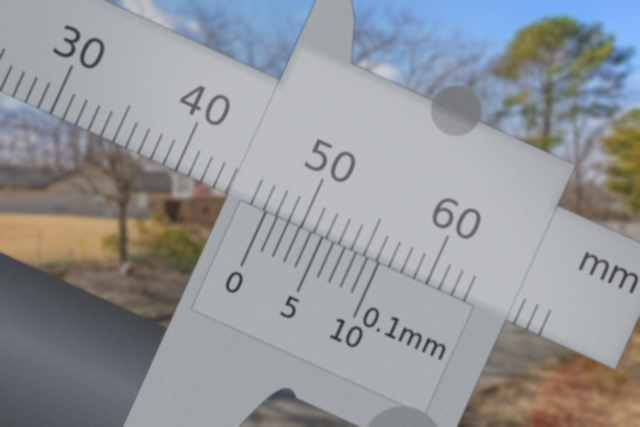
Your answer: **47.2** mm
